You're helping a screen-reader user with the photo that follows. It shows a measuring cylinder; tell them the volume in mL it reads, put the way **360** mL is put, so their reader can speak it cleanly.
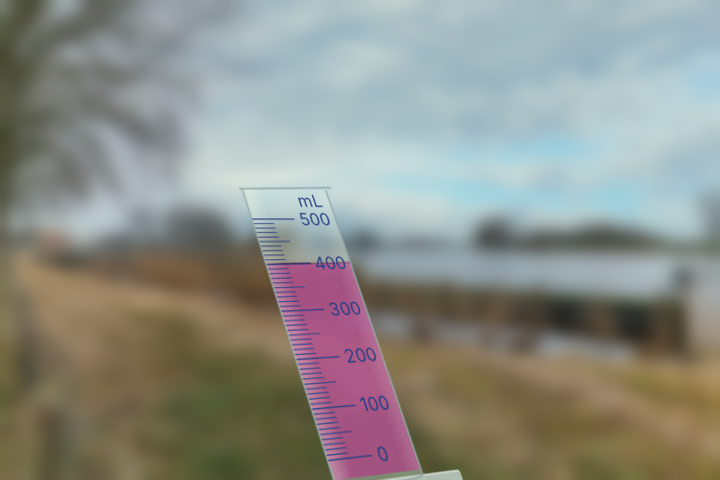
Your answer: **400** mL
